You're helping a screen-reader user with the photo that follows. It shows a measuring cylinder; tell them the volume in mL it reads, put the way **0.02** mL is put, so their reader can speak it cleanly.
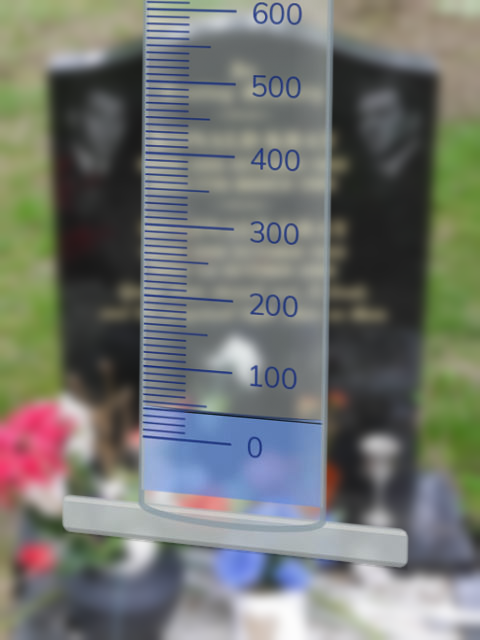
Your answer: **40** mL
